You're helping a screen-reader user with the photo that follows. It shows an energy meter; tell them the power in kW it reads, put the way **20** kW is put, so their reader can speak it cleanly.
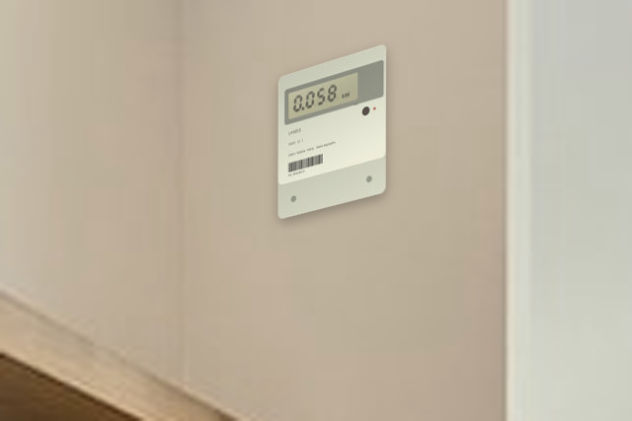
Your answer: **0.058** kW
